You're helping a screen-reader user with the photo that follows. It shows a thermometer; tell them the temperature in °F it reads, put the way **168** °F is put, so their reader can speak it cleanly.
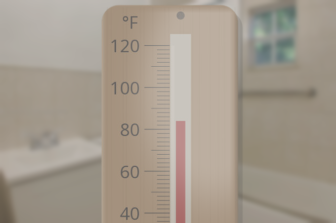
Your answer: **84** °F
